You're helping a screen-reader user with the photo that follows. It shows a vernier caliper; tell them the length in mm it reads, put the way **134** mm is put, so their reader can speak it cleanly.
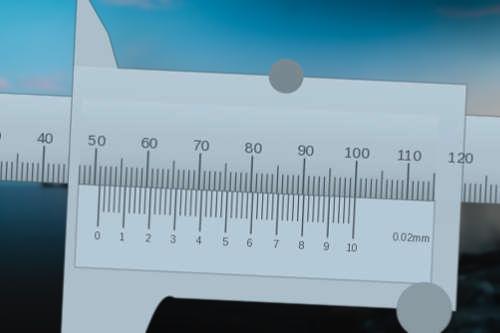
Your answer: **51.0** mm
